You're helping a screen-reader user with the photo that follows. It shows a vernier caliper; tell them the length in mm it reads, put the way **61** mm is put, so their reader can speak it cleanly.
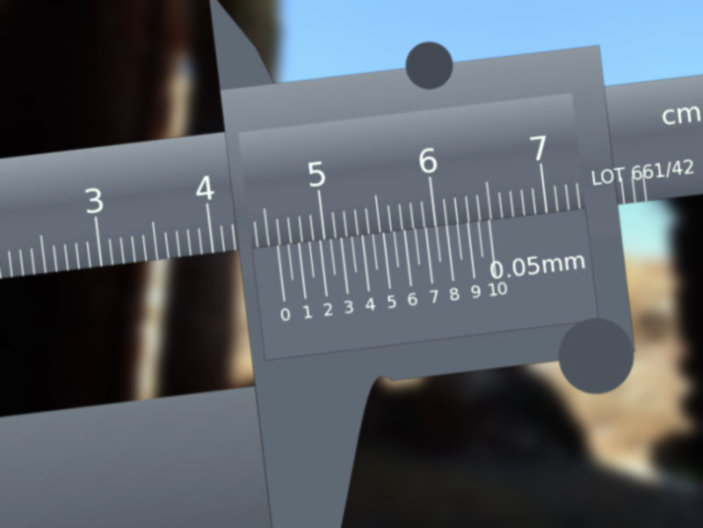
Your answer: **45.8** mm
